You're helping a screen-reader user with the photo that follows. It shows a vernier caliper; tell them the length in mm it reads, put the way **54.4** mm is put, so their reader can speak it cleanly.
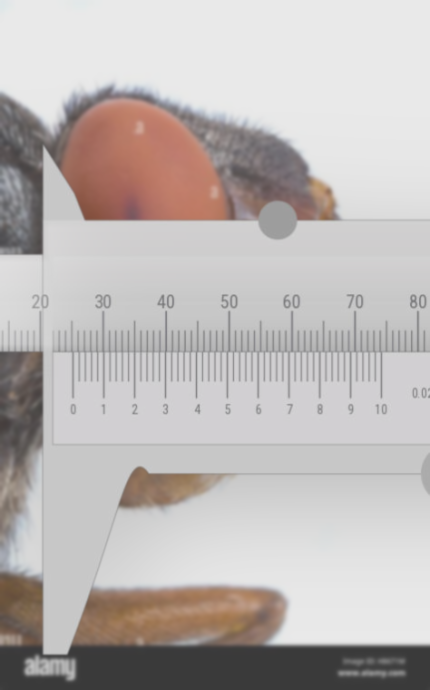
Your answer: **25.2** mm
